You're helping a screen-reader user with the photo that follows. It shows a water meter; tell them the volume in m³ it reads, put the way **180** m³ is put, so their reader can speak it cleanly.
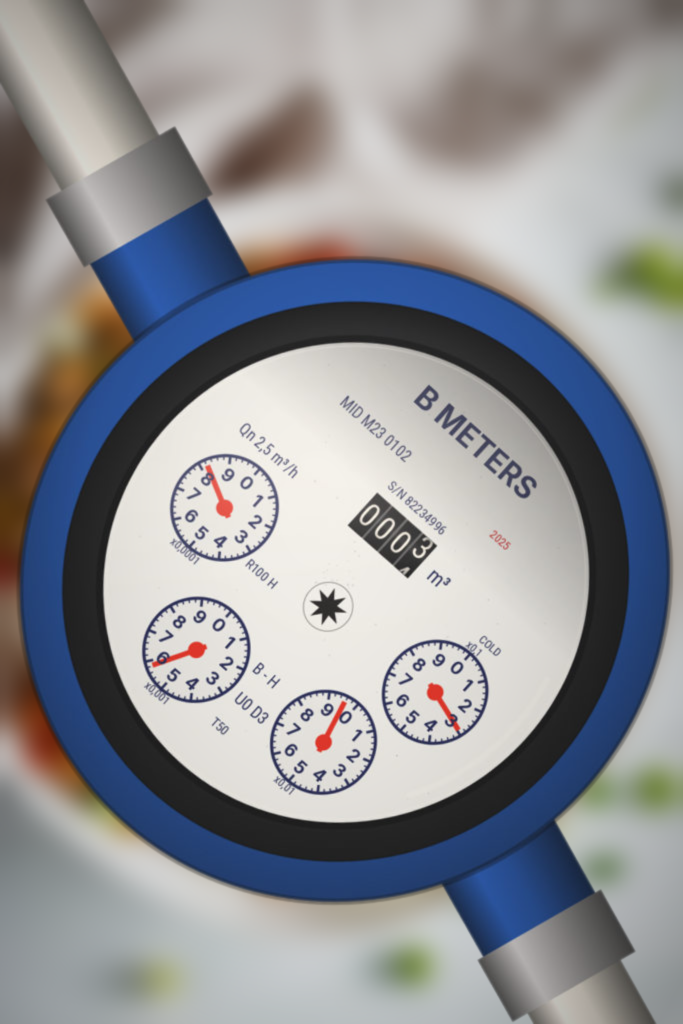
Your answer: **3.2958** m³
